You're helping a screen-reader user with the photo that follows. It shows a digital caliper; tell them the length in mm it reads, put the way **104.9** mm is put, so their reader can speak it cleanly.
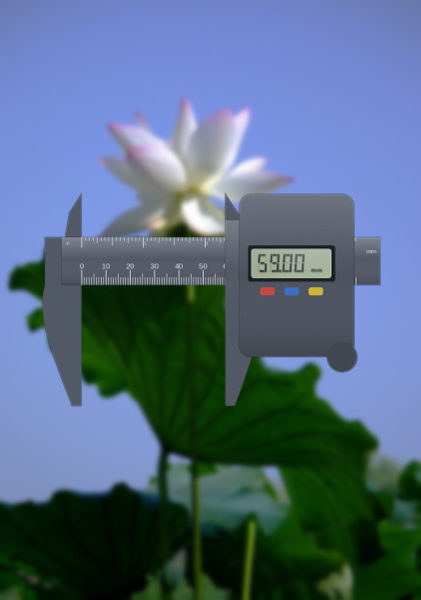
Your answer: **59.00** mm
